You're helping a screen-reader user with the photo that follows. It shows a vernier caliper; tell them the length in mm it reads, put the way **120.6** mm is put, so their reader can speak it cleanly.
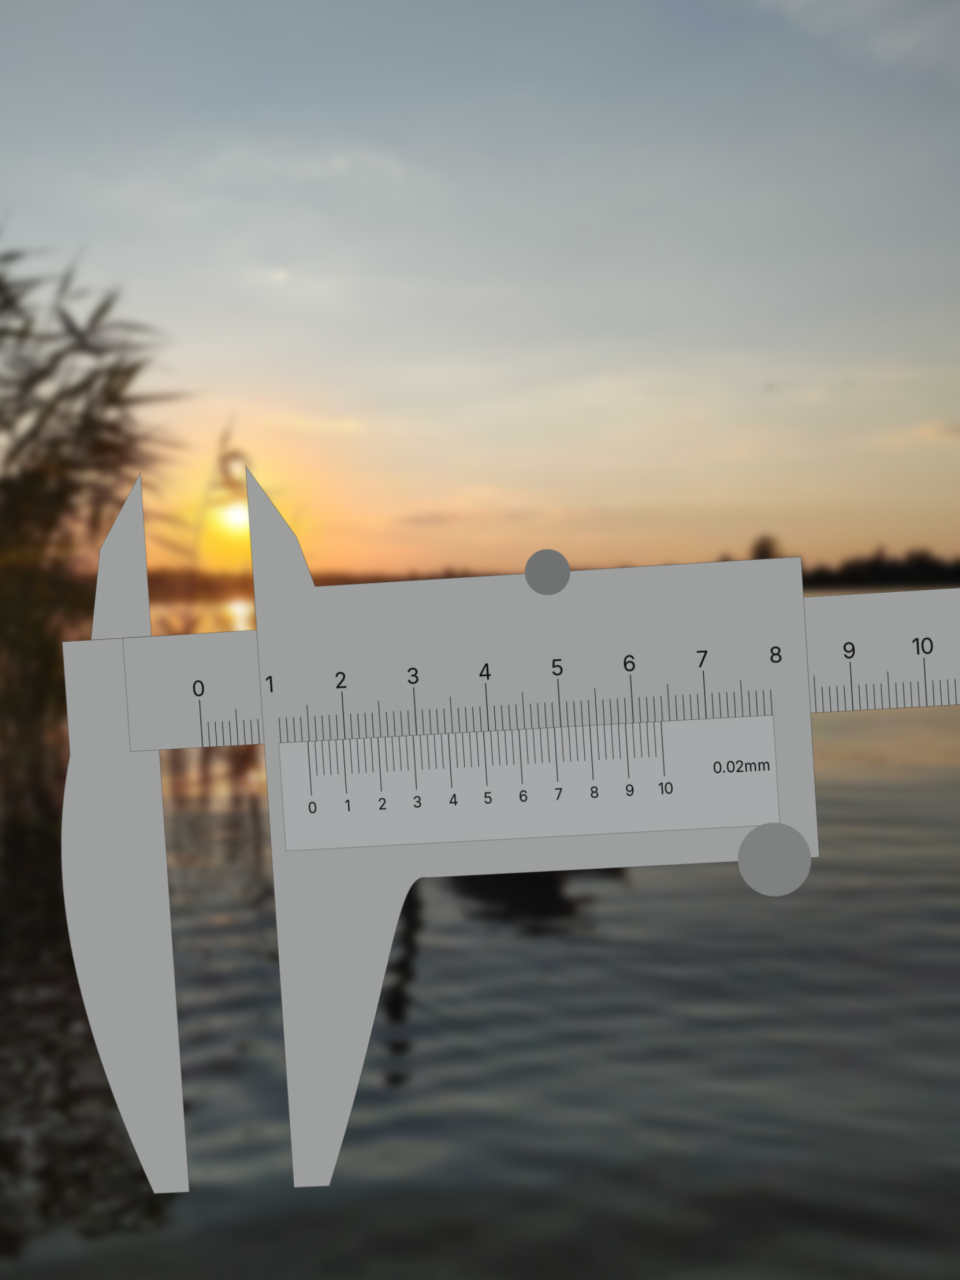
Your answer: **14.8** mm
